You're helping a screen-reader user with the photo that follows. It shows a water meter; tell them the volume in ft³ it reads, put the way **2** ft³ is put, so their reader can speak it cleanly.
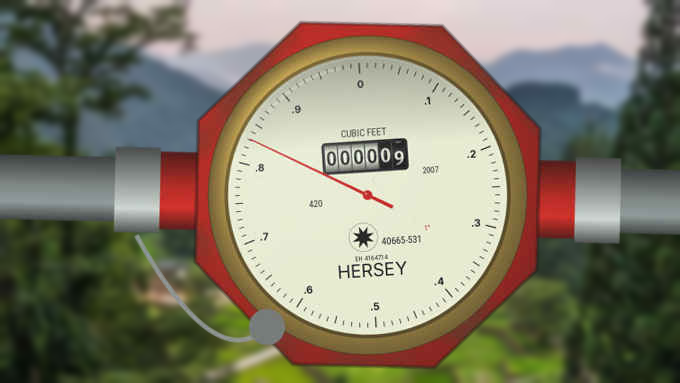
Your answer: **8.83** ft³
